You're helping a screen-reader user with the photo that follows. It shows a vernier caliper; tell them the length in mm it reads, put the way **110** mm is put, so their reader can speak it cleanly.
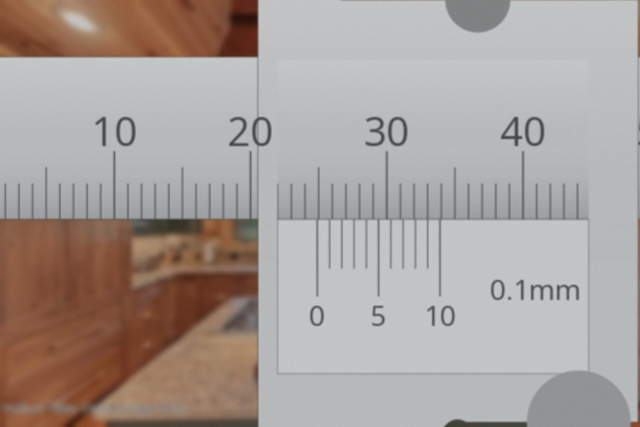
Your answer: **24.9** mm
